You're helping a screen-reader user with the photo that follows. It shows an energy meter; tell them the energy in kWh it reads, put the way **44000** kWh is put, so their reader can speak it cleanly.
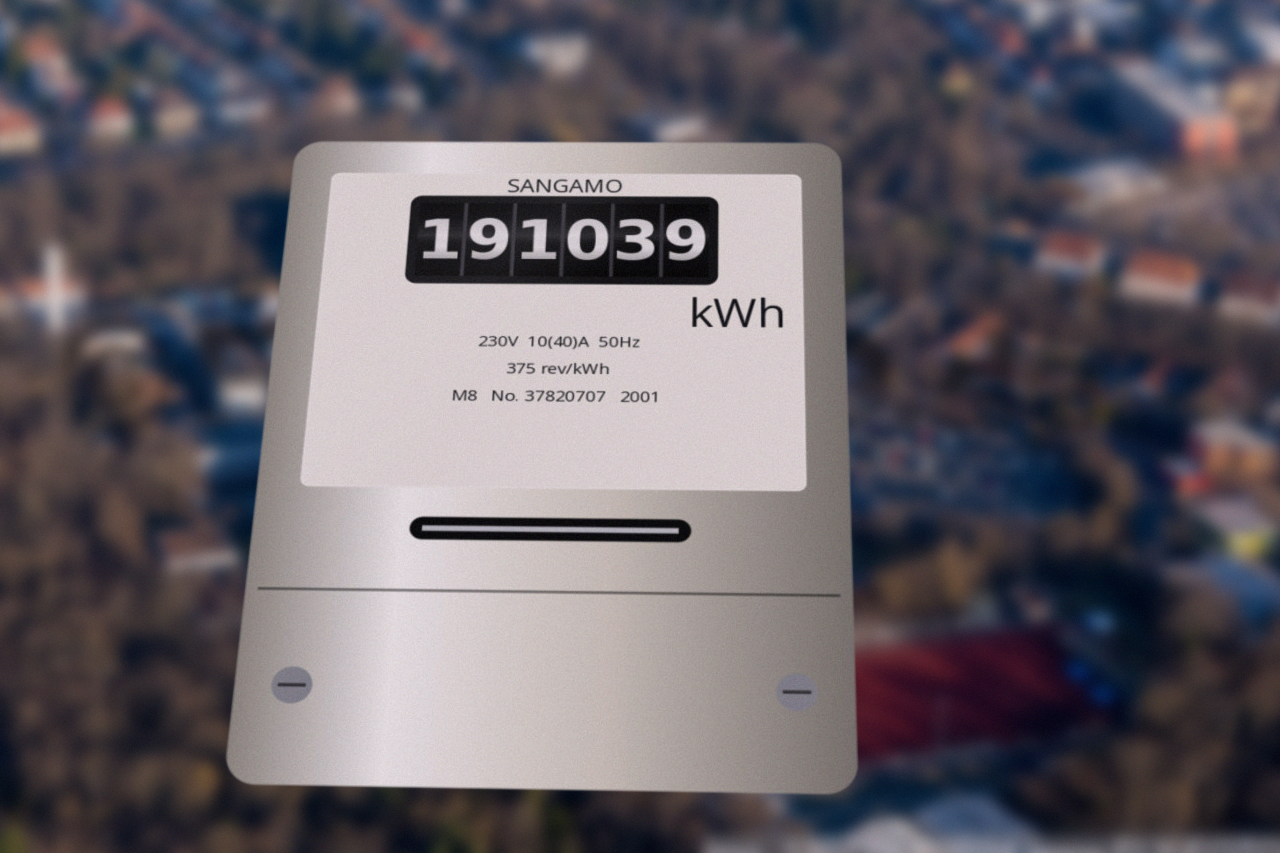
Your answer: **191039** kWh
